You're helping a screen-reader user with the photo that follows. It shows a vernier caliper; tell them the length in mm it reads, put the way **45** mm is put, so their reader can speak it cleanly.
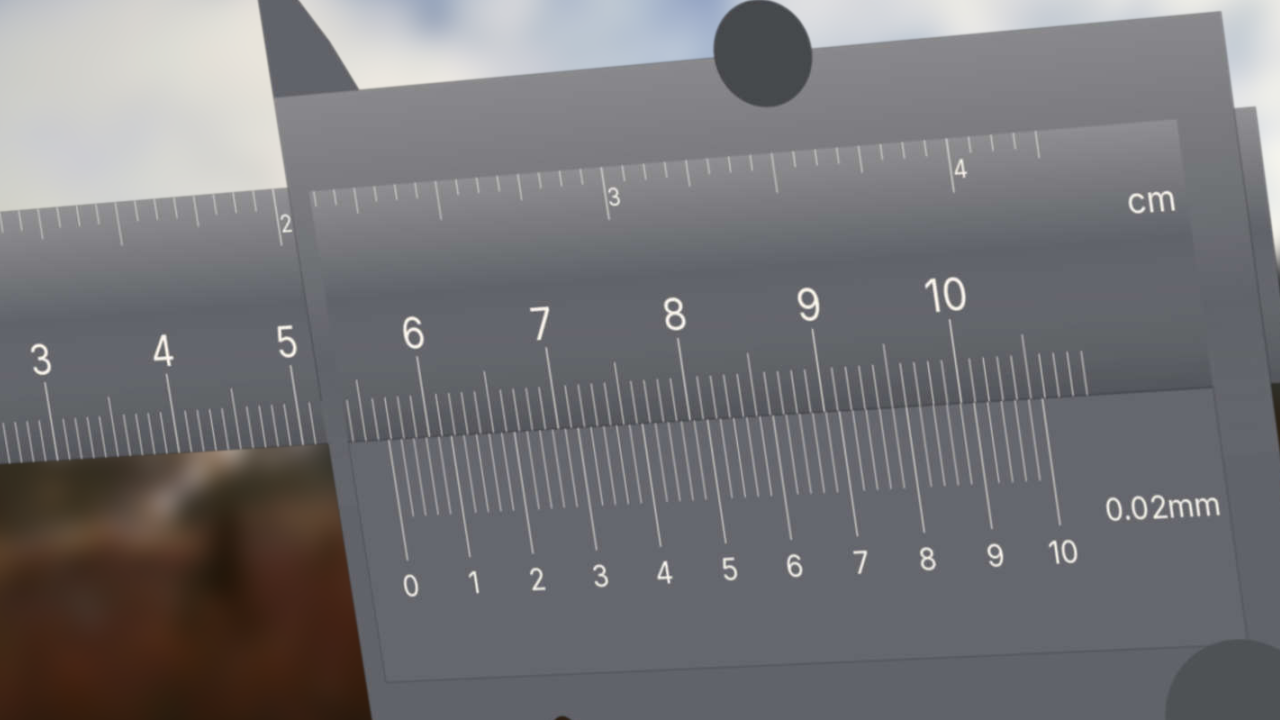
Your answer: **56.8** mm
